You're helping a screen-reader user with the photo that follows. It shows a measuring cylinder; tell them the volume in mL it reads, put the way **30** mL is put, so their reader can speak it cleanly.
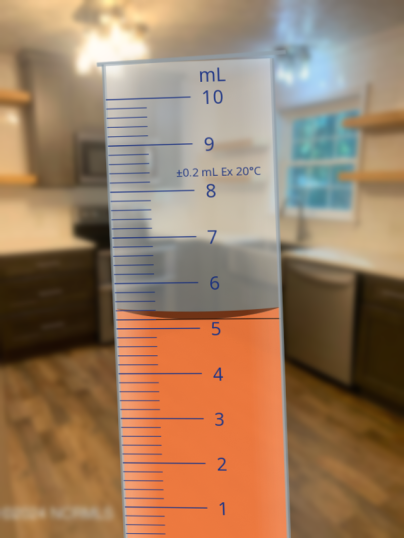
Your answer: **5.2** mL
